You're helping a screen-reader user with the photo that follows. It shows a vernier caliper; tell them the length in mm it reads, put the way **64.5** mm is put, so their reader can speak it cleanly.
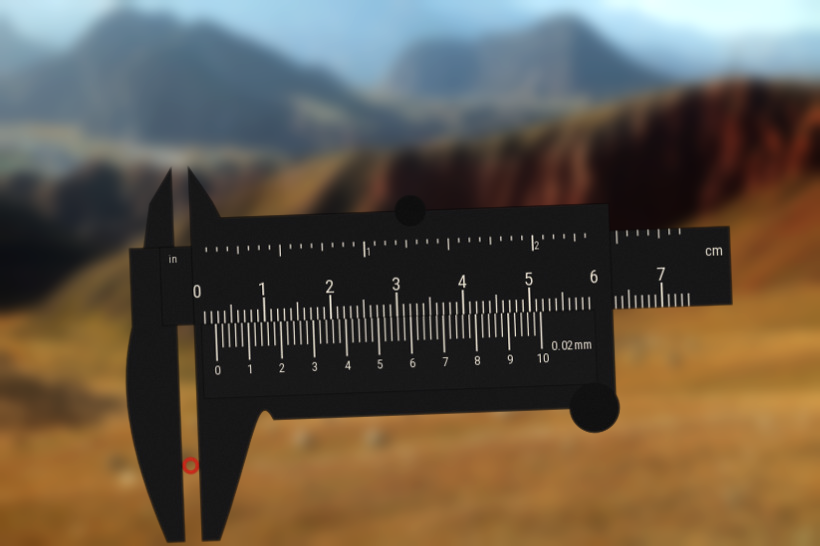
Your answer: **2.6** mm
